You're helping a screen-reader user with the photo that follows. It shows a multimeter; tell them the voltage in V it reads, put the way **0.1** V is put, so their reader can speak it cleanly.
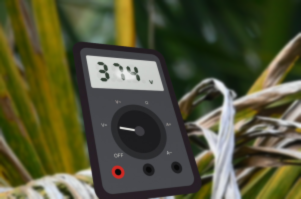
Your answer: **374** V
